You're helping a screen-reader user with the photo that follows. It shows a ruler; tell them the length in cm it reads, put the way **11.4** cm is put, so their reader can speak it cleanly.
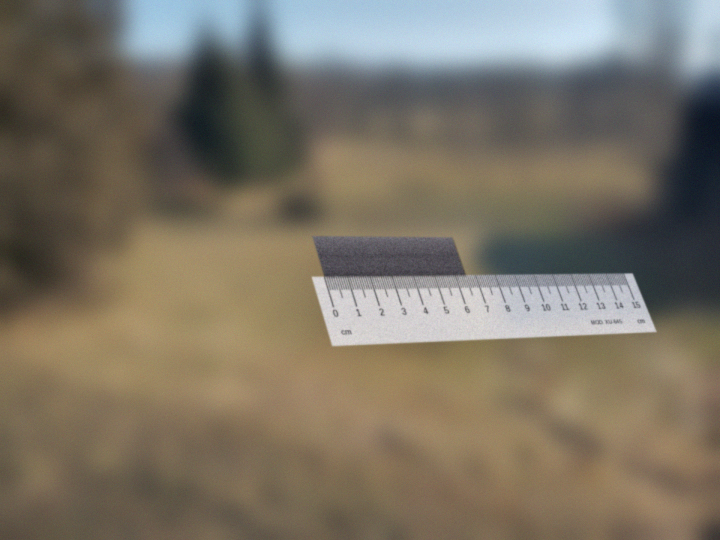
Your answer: **6.5** cm
